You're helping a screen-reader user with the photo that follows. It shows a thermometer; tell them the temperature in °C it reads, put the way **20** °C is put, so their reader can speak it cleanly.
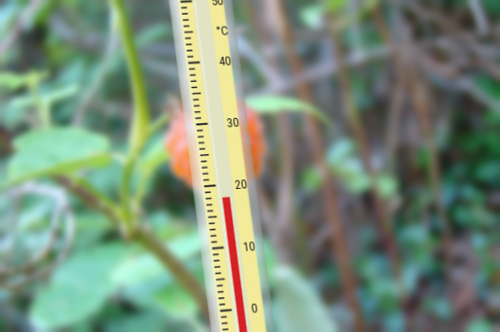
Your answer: **18** °C
